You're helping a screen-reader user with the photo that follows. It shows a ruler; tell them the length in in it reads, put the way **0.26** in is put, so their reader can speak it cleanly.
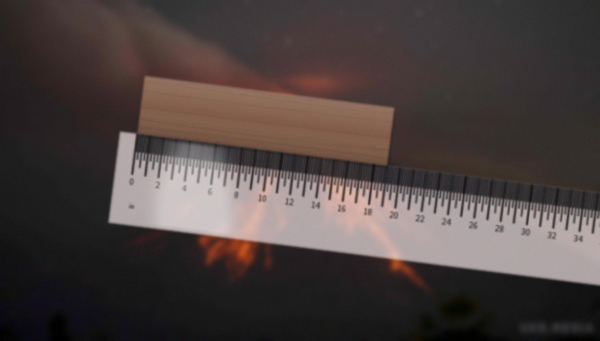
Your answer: **19** in
